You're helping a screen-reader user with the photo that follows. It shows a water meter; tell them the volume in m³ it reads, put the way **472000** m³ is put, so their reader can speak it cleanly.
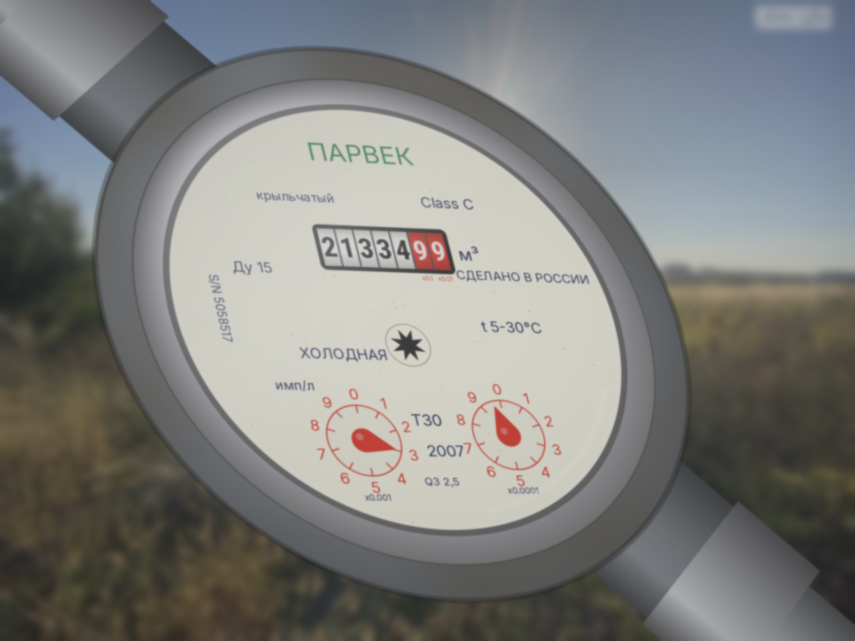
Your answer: **21334.9929** m³
